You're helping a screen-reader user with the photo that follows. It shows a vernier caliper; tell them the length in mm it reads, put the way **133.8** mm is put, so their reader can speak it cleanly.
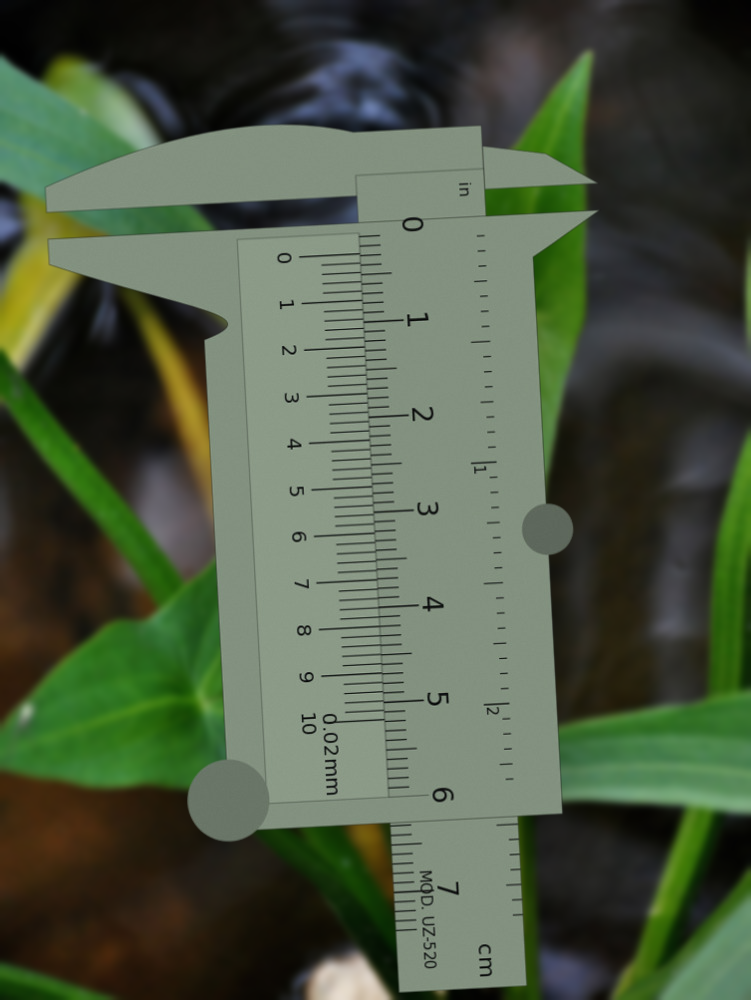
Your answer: **2.8** mm
